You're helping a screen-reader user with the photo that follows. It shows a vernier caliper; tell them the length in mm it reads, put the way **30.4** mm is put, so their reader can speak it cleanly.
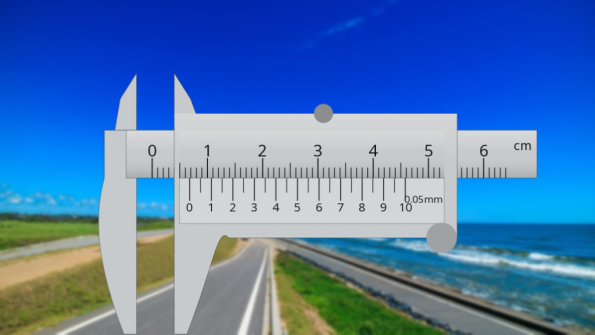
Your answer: **6.8** mm
